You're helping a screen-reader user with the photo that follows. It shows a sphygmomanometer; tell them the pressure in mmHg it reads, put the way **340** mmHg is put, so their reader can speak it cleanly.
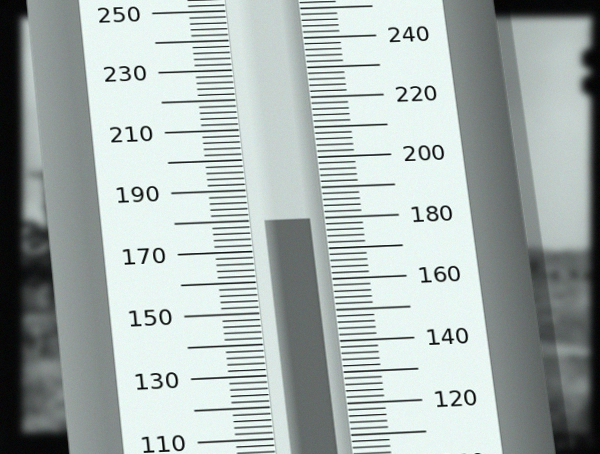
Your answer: **180** mmHg
